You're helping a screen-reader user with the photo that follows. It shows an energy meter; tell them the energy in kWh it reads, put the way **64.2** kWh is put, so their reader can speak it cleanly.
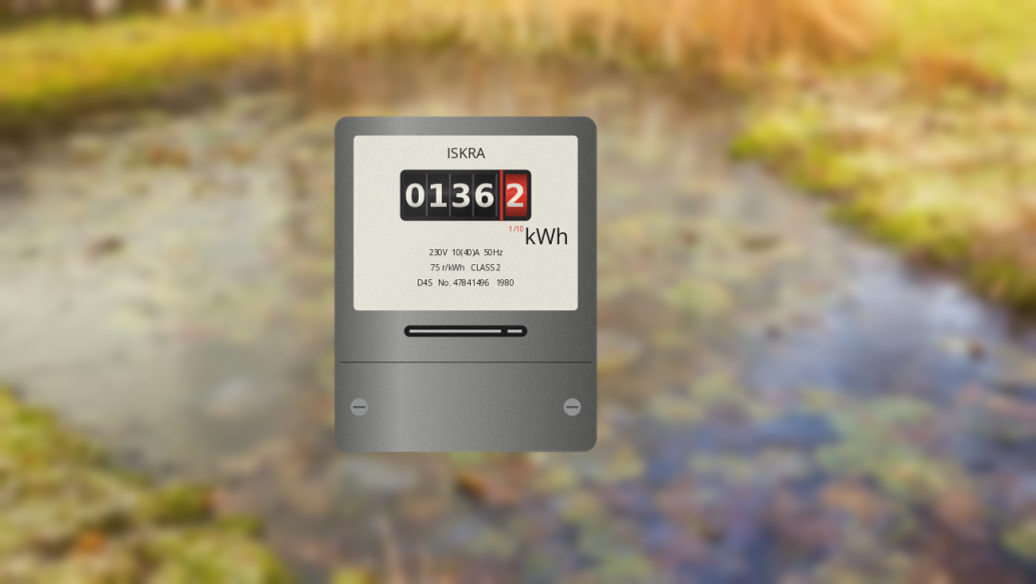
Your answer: **136.2** kWh
